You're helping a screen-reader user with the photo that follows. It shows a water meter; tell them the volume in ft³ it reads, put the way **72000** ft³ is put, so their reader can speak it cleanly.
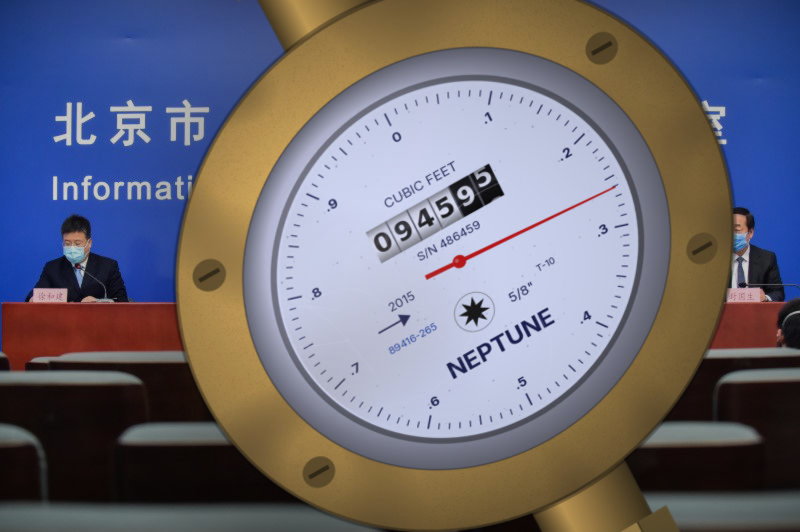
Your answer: **94595.26** ft³
